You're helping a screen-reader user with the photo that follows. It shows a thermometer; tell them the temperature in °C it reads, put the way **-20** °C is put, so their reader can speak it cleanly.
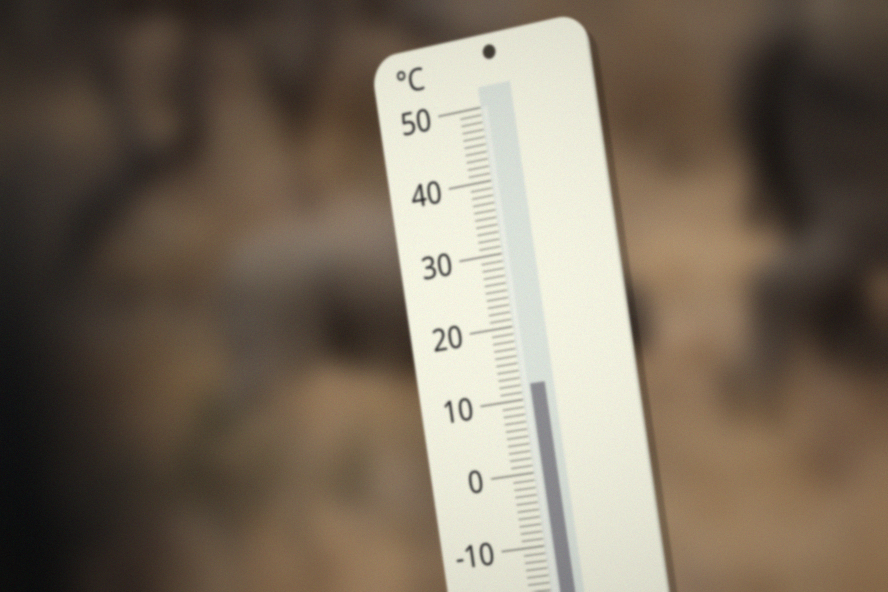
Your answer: **12** °C
